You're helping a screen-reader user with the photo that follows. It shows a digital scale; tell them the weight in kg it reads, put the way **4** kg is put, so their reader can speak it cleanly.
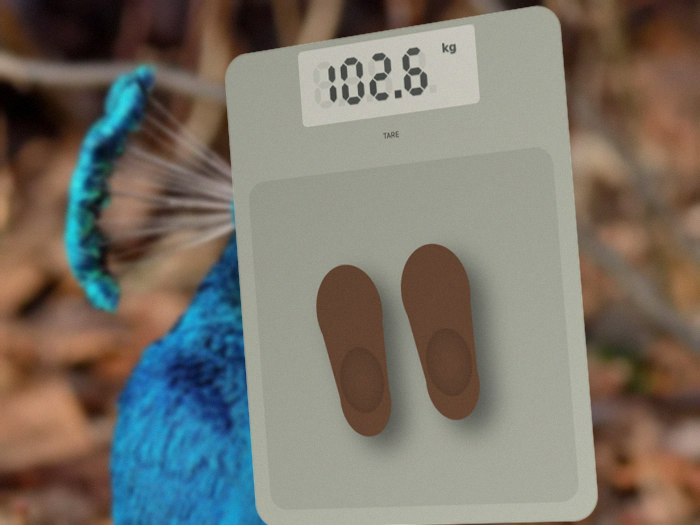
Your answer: **102.6** kg
